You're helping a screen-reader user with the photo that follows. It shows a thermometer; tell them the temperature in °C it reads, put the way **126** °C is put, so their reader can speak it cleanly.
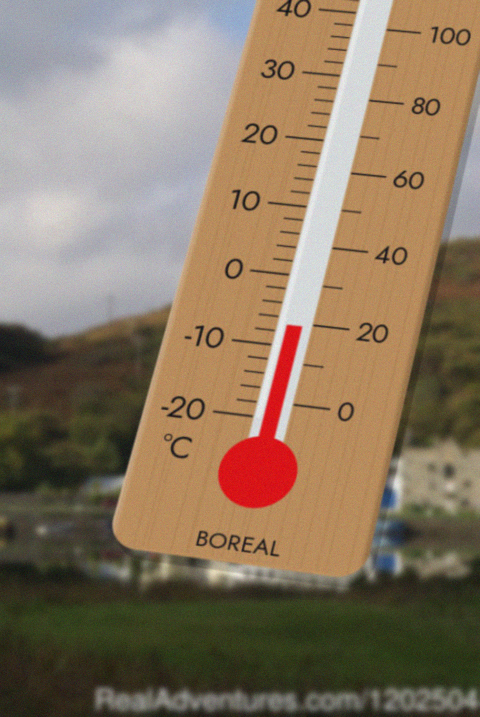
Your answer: **-7** °C
